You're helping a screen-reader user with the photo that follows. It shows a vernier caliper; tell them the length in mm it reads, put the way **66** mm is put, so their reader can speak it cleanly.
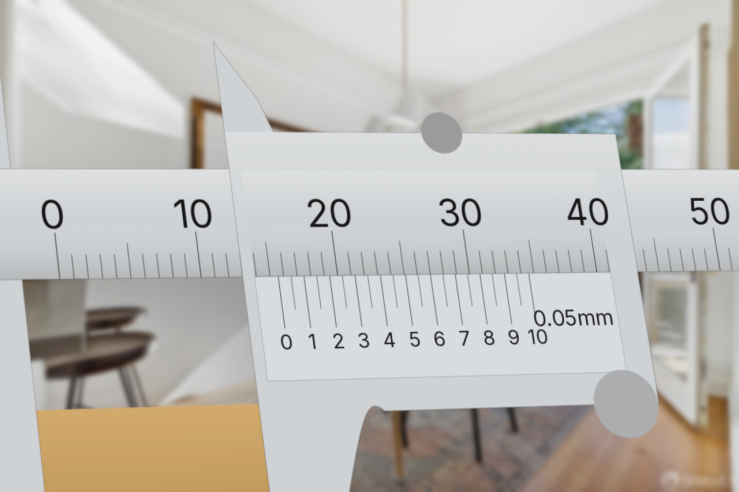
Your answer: **15.6** mm
